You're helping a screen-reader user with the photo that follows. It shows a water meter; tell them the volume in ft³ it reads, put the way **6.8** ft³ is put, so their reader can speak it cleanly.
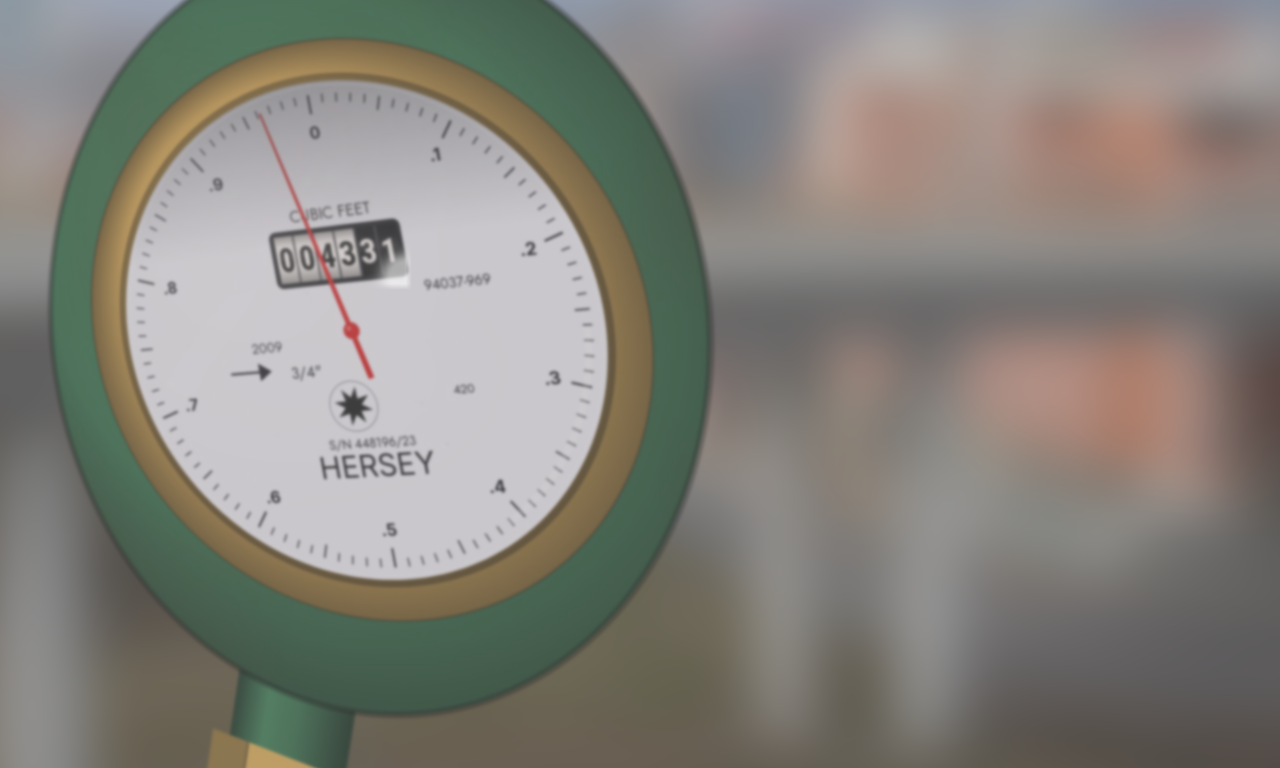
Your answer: **4330.96** ft³
